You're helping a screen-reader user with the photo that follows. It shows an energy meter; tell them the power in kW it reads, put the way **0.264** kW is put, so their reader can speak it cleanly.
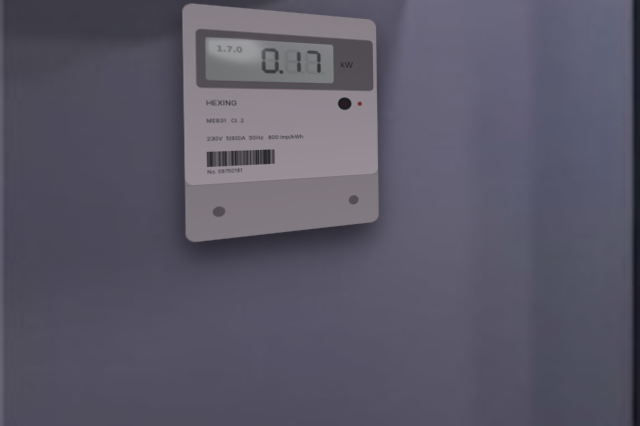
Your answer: **0.17** kW
